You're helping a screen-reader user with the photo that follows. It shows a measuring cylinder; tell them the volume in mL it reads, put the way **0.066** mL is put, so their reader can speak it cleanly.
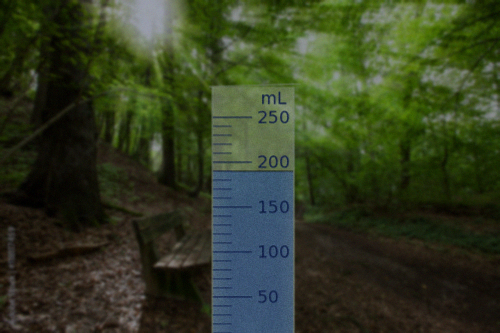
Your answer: **190** mL
